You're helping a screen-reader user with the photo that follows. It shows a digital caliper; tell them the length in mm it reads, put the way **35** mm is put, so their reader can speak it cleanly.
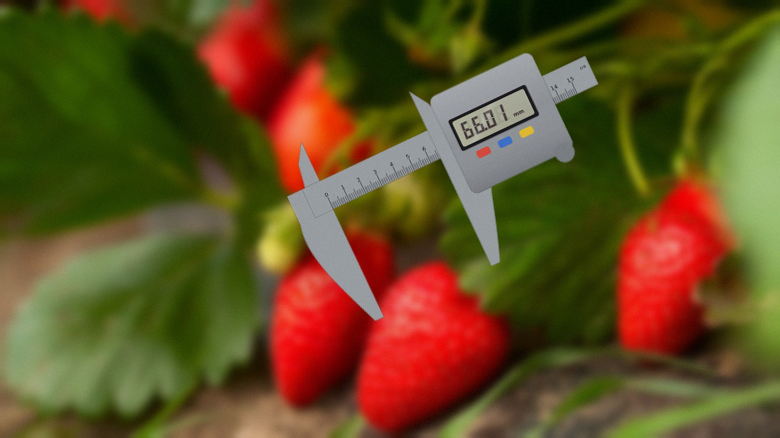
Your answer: **66.01** mm
